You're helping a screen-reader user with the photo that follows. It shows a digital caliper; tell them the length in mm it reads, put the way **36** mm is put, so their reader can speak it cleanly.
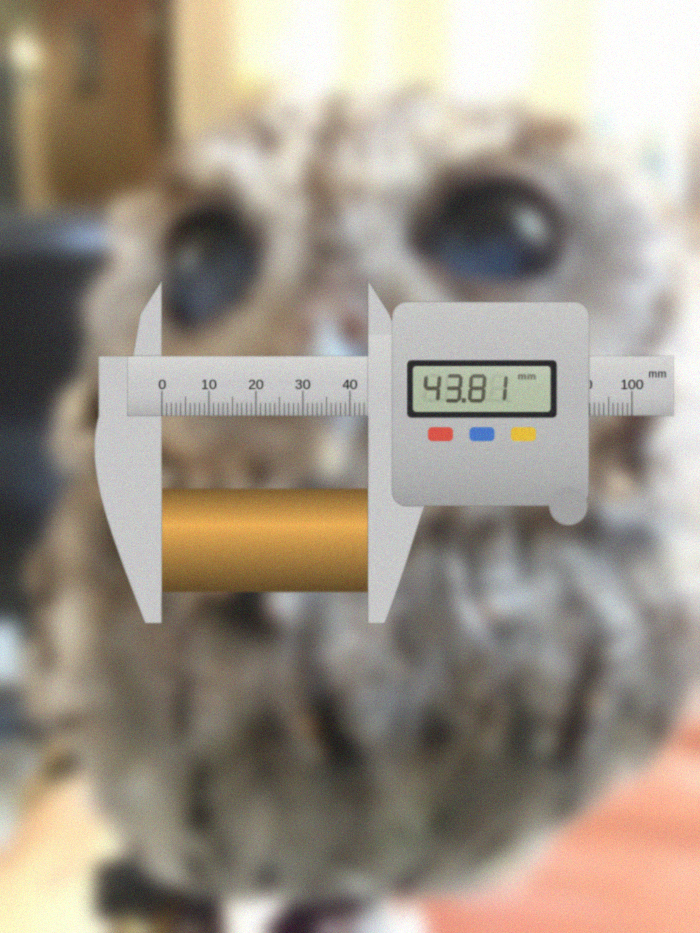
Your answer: **43.81** mm
